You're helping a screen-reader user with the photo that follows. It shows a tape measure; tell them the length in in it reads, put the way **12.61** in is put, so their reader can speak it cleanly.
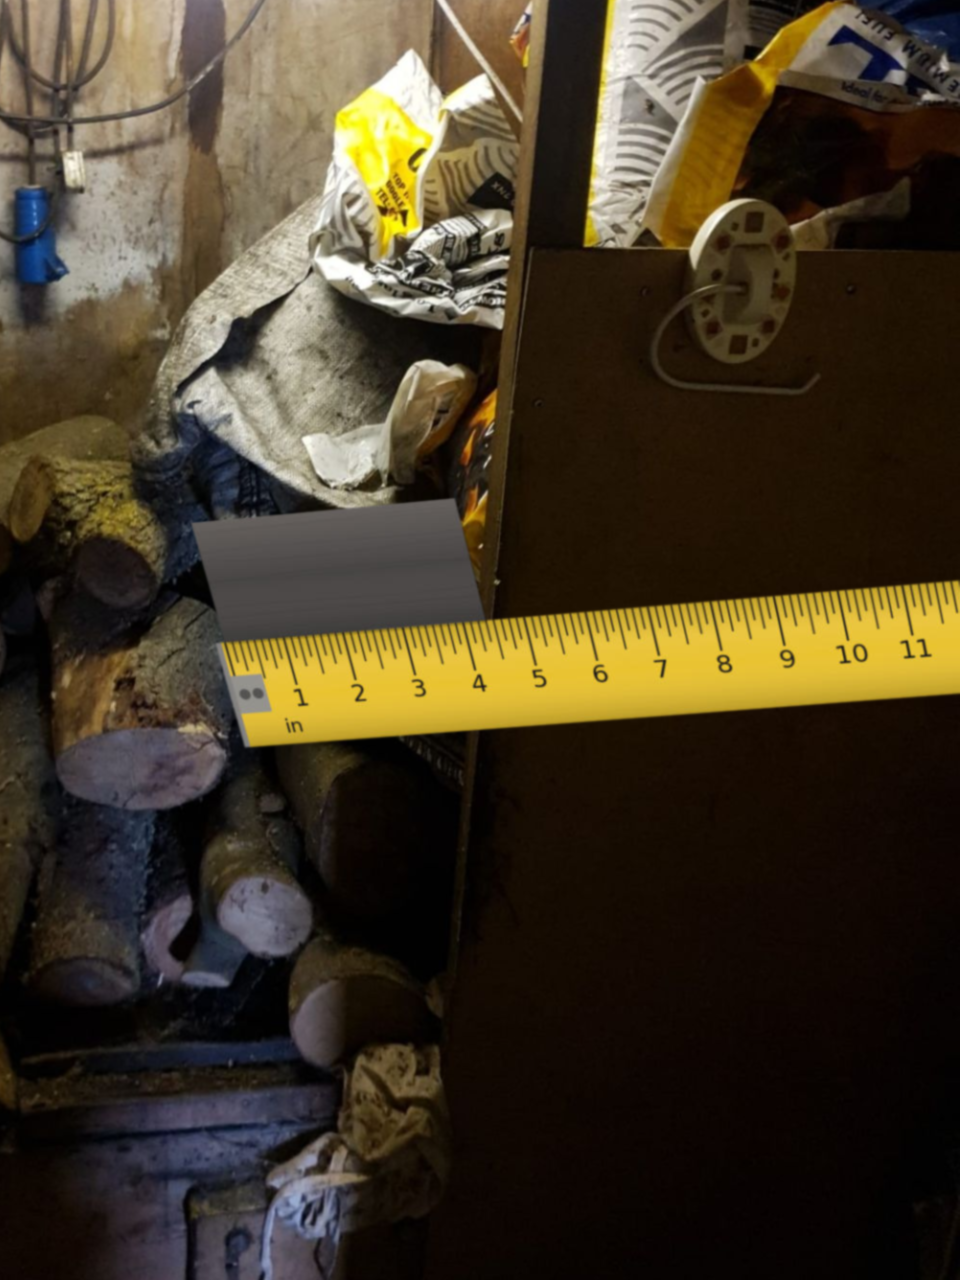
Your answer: **4.375** in
